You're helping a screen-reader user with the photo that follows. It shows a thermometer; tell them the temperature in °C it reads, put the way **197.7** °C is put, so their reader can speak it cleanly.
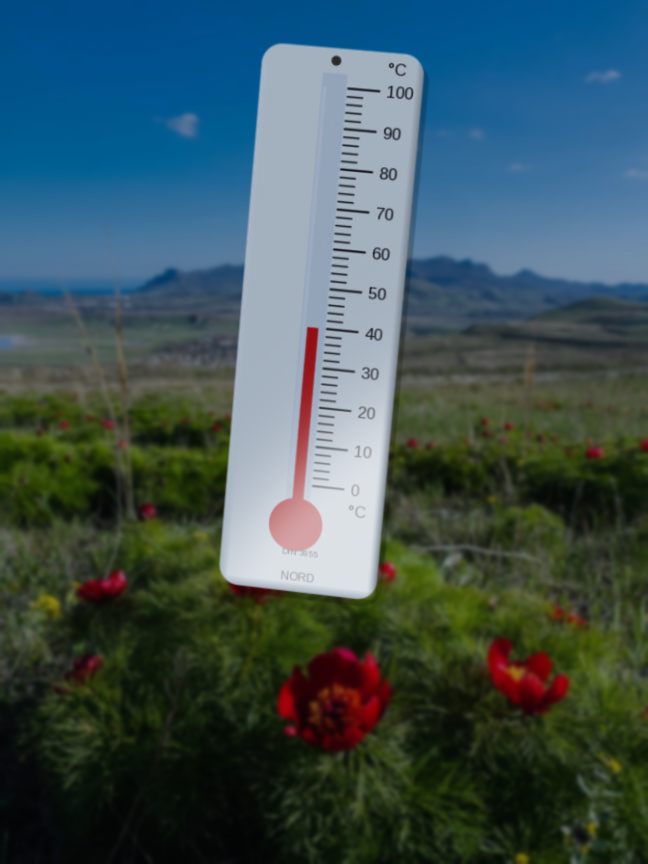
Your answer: **40** °C
